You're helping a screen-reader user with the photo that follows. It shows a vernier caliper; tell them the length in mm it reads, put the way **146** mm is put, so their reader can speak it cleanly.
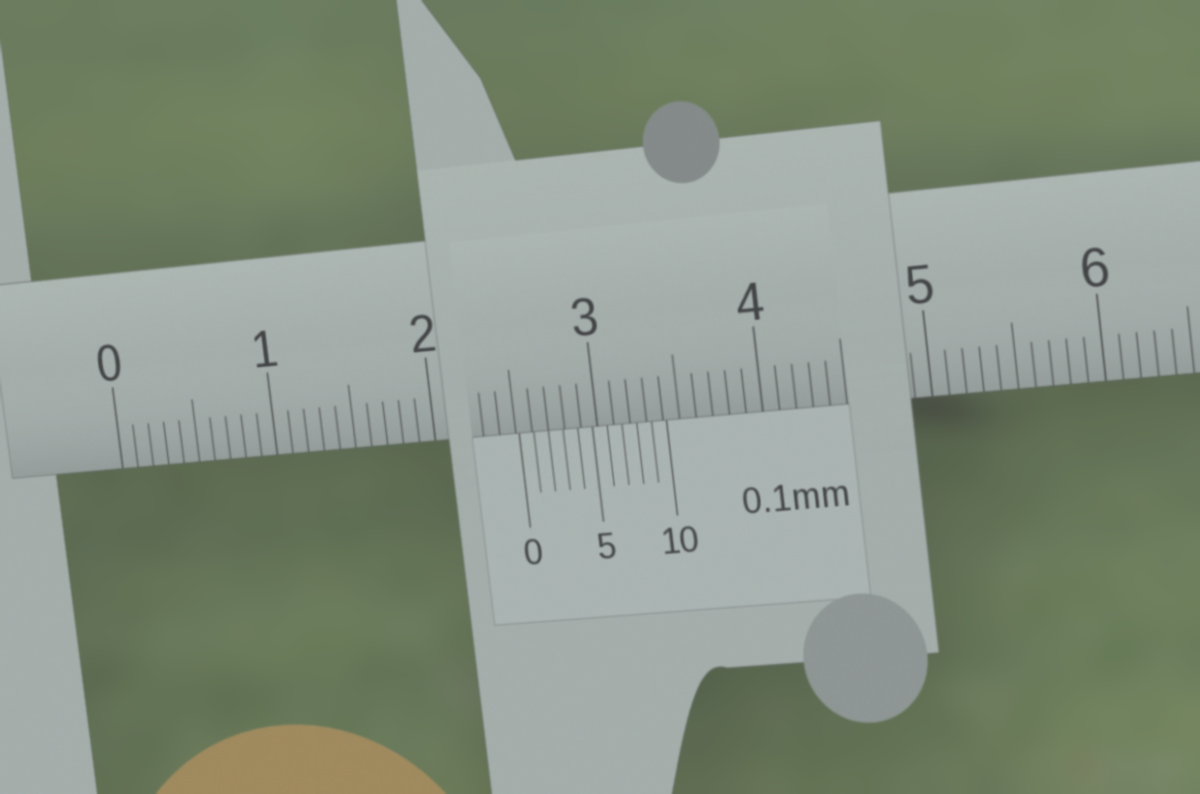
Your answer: **25.2** mm
